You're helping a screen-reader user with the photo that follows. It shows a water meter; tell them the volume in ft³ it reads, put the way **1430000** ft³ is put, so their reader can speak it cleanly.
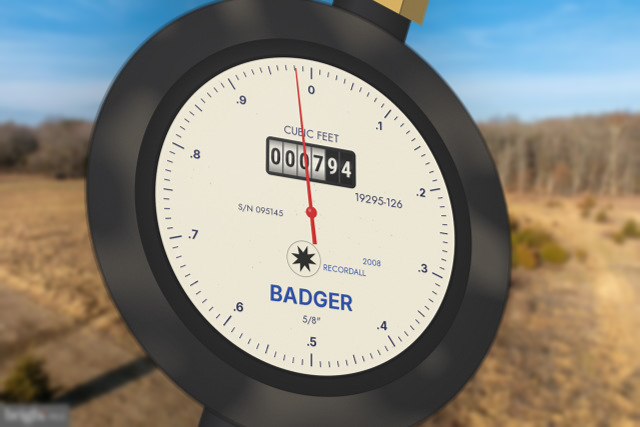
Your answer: **793.98** ft³
